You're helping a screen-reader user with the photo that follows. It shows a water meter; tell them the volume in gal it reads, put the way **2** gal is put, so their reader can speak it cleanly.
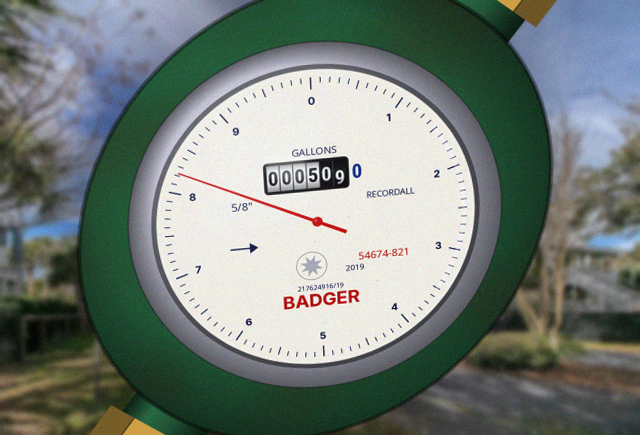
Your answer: **5088.2** gal
